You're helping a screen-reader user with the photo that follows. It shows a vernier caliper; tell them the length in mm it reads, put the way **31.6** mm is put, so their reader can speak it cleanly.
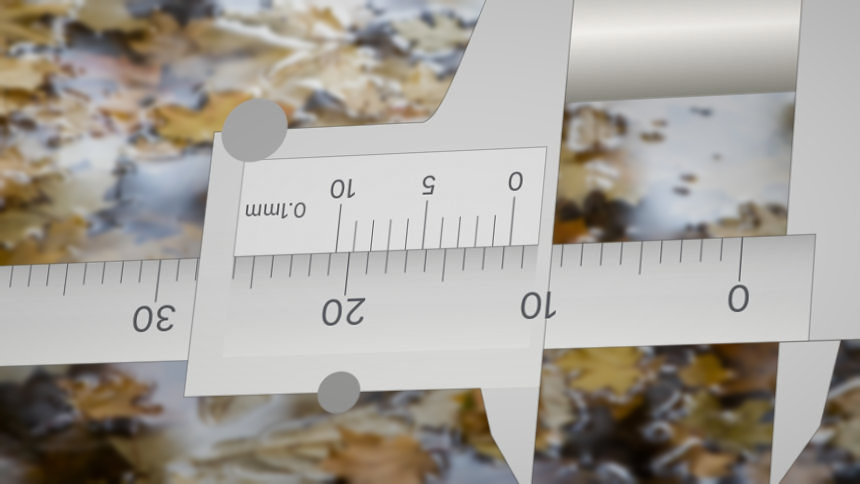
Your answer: **11.7** mm
